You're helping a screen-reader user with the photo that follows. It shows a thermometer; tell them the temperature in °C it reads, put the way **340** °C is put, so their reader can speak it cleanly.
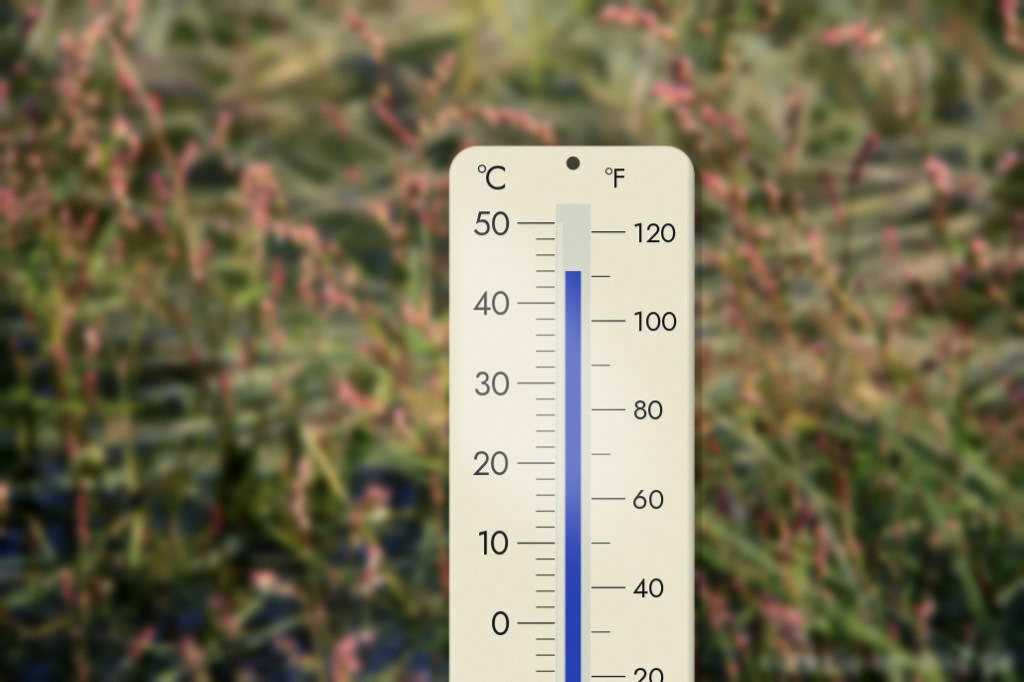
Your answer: **44** °C
